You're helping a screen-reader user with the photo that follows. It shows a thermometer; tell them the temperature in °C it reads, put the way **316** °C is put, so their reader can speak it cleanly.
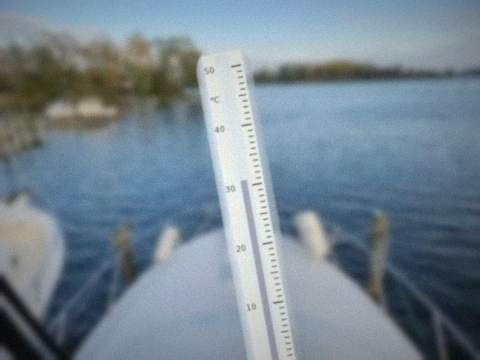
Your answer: **31** °C
